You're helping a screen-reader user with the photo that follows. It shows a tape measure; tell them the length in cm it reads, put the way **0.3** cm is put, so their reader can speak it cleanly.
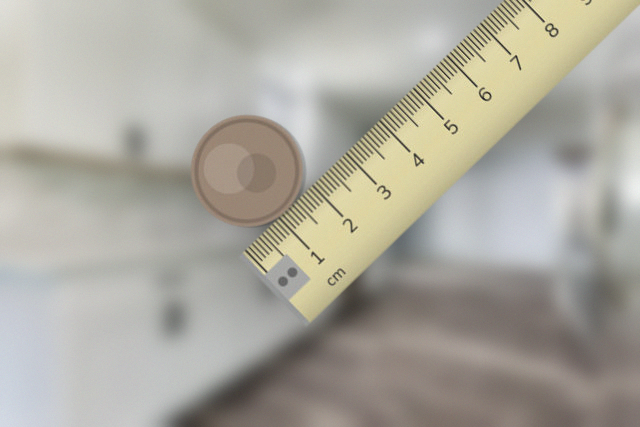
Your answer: **2.4** cm
